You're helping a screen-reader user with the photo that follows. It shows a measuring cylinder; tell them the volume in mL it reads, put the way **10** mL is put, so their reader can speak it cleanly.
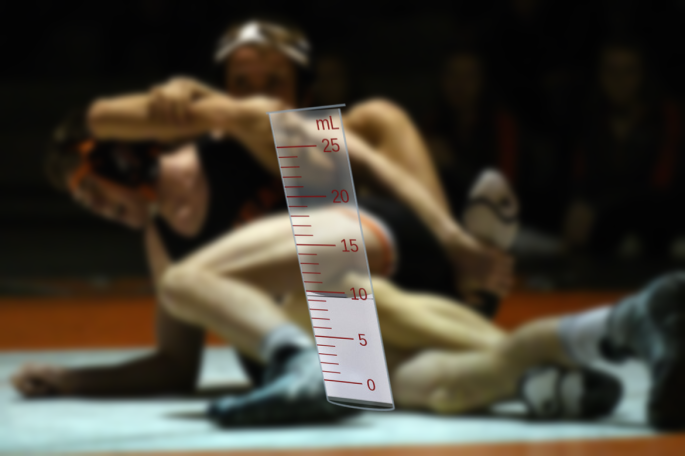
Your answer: **9.5** mL
